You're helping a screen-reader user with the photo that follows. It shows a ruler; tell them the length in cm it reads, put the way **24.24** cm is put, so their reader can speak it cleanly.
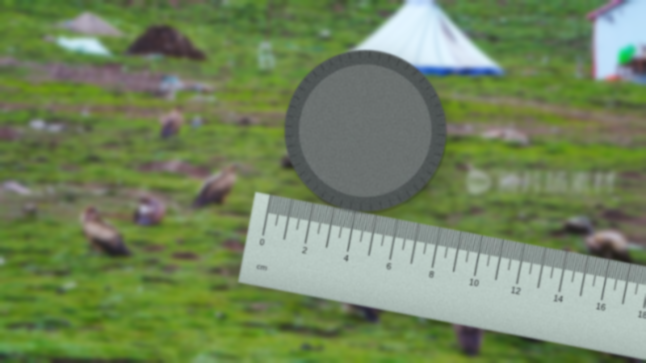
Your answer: **7.5** cm
